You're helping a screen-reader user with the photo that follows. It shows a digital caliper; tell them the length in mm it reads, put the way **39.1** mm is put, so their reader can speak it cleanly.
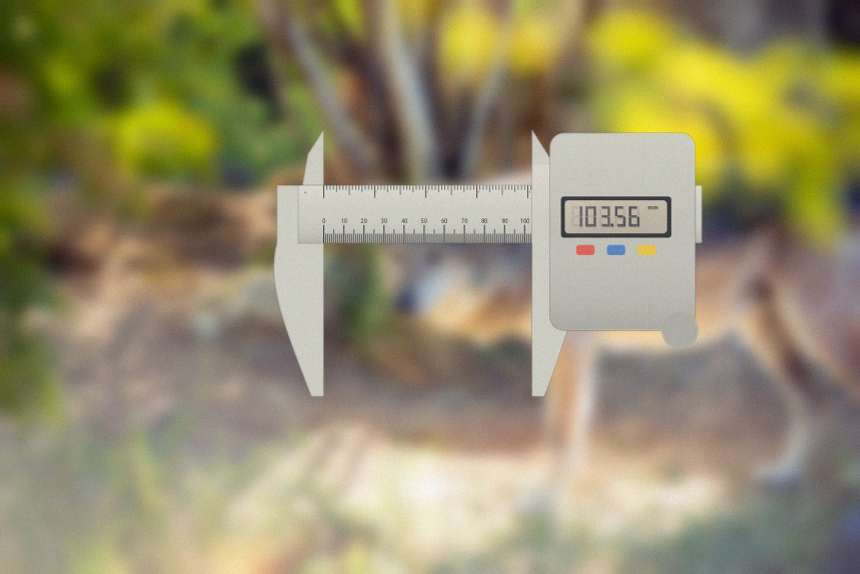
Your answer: **103.56** mm
